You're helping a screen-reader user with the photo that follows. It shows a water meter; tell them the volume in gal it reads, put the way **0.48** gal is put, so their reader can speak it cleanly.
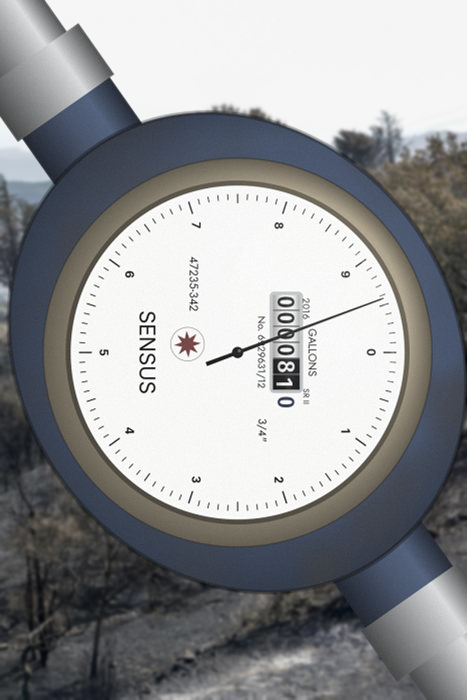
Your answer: **809.4** gal
